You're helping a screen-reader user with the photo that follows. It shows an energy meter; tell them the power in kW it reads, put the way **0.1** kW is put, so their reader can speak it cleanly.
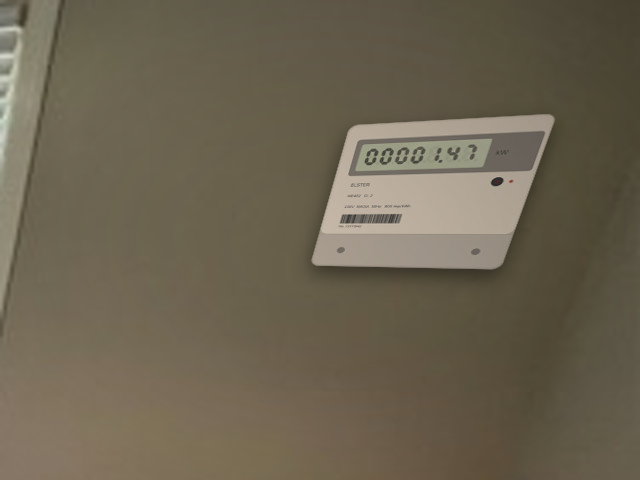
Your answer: **1.47** kW
